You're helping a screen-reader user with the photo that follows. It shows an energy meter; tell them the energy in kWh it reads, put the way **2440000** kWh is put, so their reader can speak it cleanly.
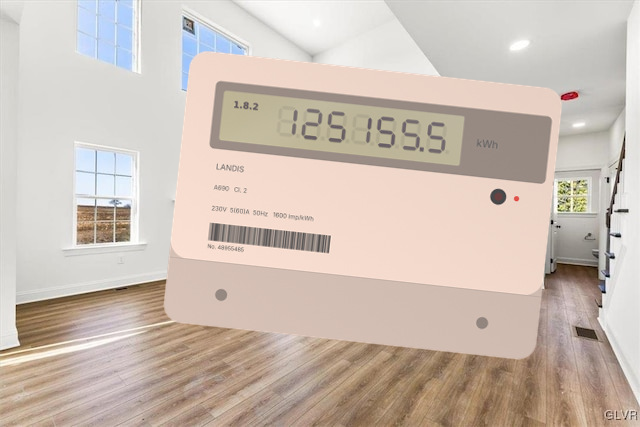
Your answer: **125155.5** kWh
